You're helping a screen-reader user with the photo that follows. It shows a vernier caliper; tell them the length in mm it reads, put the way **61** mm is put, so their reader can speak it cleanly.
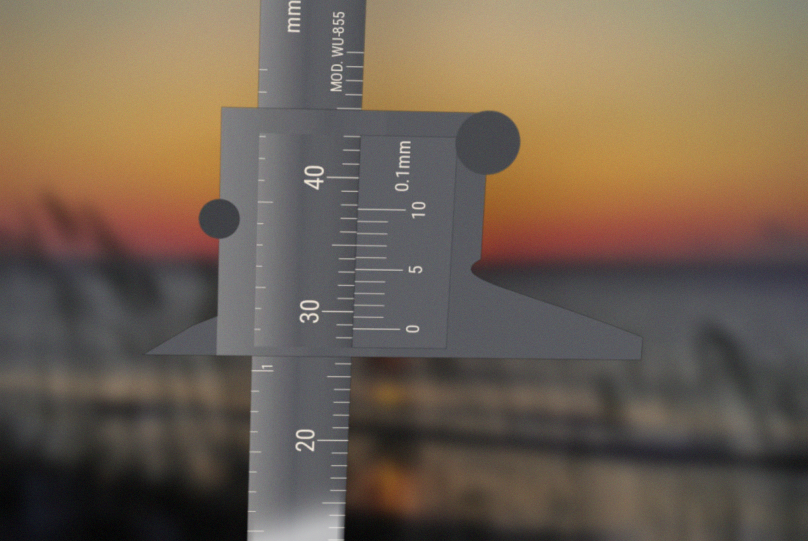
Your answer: **28.7** mm
